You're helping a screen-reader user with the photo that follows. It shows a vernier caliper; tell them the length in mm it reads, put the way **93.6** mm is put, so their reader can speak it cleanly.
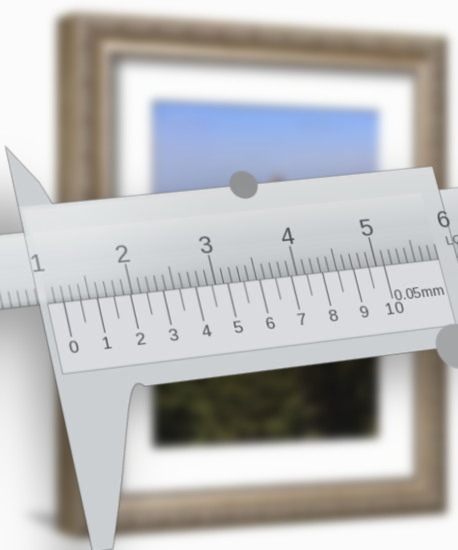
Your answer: **12.0** mm
